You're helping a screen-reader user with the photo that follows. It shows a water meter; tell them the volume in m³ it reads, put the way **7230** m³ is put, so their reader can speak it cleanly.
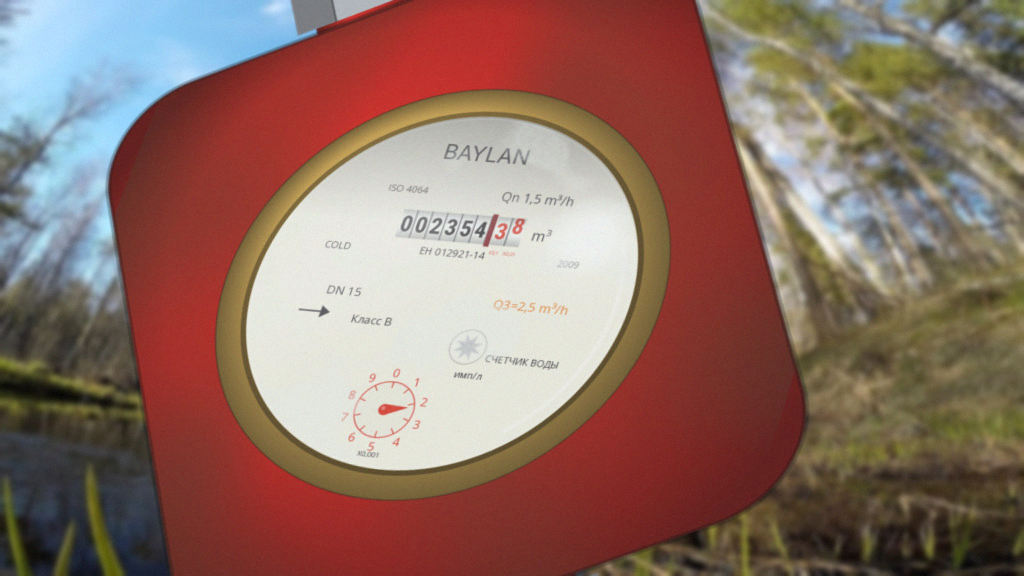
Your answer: **2354.382** m³
